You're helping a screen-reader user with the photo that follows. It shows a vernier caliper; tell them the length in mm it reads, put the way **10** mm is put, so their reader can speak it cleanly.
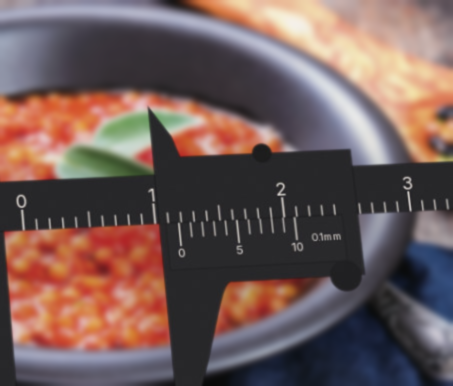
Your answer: **11.8** mm
